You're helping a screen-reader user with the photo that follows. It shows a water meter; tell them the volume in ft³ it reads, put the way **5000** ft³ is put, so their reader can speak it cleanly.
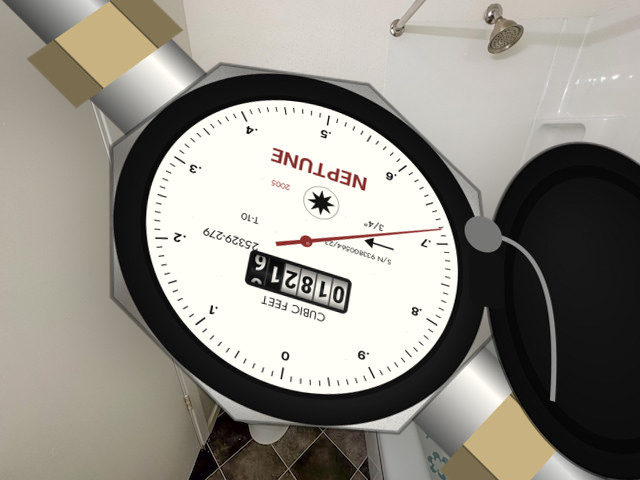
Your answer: **18215.68** ft³
